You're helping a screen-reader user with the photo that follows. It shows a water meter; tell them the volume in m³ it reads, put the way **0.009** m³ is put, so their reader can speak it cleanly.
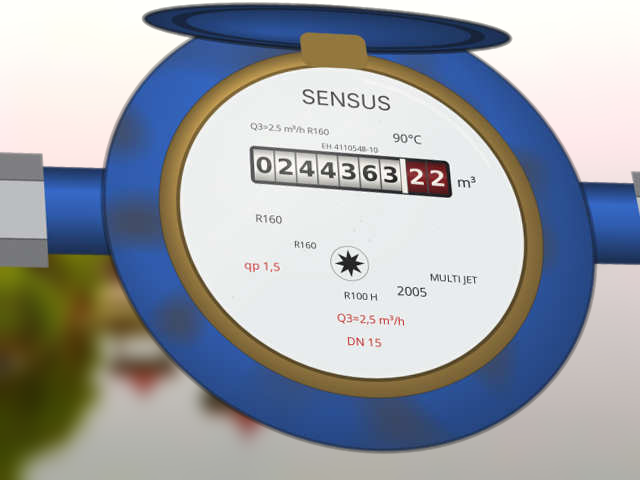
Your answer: **244363.22** m³
